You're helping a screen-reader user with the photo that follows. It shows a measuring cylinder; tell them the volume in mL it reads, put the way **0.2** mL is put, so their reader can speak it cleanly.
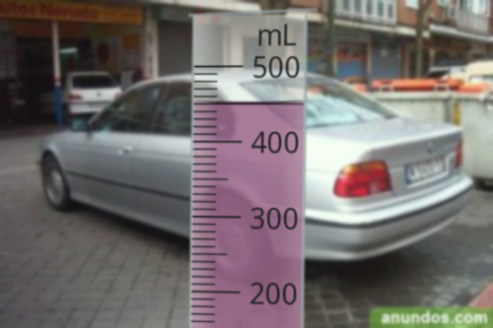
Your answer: **450** mL
